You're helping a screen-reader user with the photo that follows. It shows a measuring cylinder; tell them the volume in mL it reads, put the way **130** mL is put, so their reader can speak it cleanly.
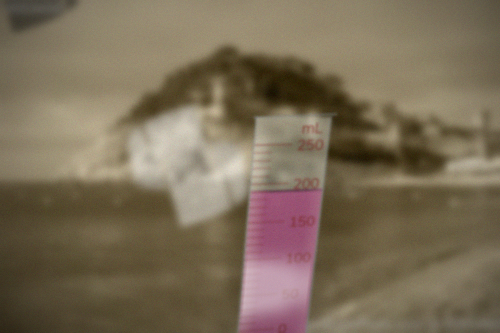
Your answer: **190** mL
